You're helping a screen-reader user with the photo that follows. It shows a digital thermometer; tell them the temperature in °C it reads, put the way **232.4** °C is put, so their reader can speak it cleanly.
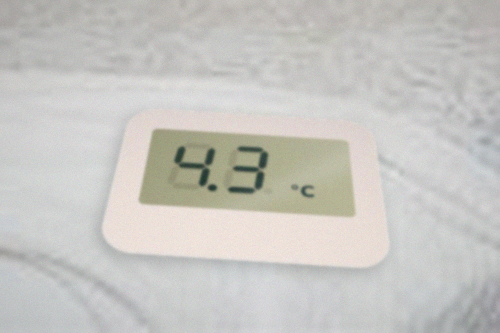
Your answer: **4.3** °C
